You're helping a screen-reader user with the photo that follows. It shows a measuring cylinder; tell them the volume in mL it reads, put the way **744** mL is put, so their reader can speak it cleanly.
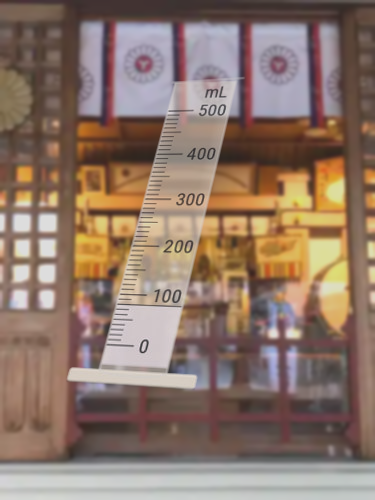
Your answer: **80** mL
